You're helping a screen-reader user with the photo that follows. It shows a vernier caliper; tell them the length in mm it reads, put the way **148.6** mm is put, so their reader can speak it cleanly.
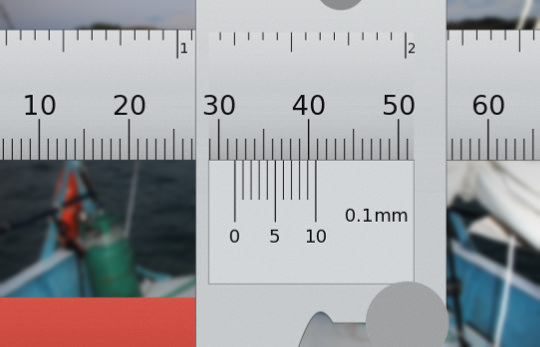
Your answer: **31.8** mm
